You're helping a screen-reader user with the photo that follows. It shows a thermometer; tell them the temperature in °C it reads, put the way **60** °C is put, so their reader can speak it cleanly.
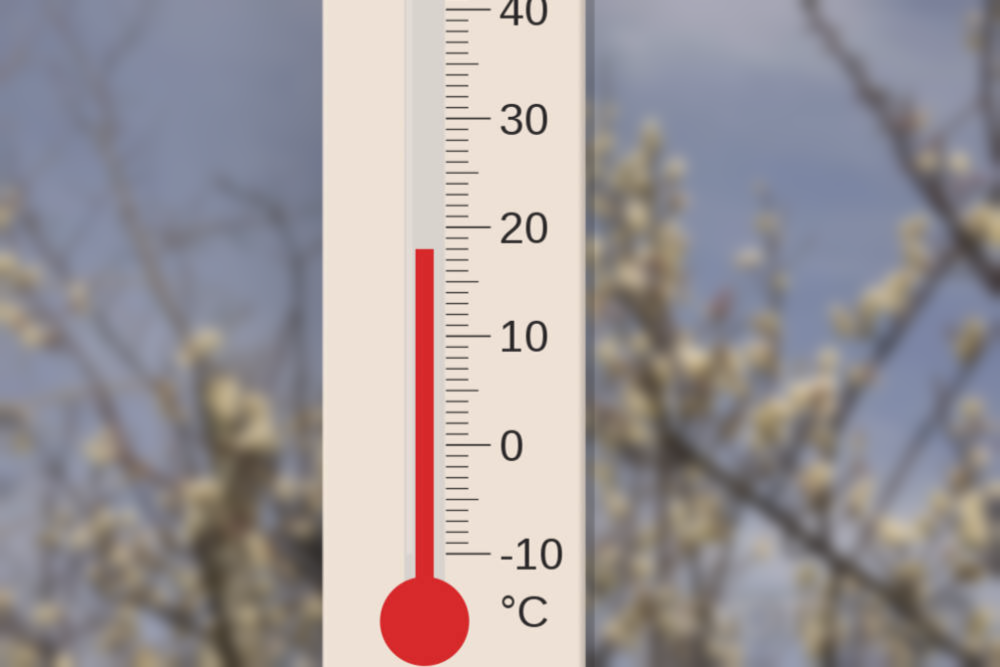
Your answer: **18** °C
